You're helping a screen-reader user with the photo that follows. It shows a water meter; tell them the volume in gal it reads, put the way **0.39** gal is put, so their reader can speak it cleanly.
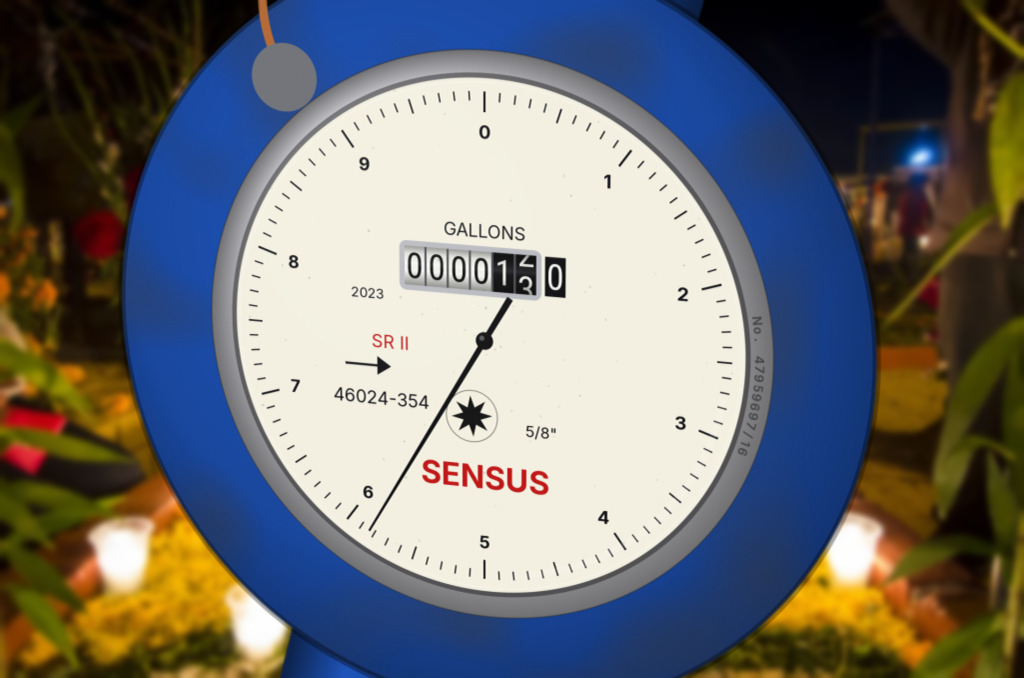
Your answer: **125.8** gal
